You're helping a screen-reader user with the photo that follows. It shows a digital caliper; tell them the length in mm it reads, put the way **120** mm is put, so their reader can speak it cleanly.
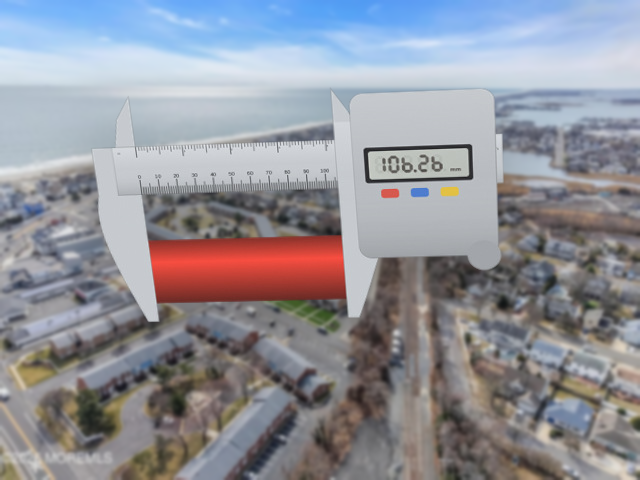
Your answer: **106.26** mm
